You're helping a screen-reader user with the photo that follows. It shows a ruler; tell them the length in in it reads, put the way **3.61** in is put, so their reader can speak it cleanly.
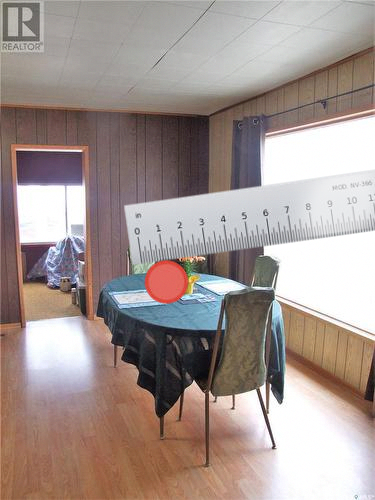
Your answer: **2** in
